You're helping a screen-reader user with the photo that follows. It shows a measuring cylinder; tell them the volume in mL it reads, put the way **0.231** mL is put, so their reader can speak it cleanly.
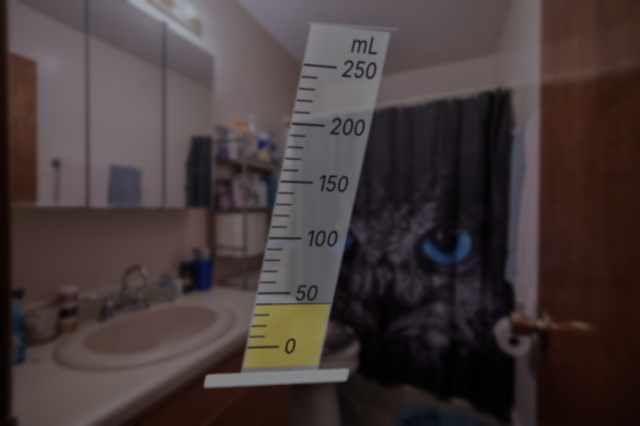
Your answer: **40** mL
